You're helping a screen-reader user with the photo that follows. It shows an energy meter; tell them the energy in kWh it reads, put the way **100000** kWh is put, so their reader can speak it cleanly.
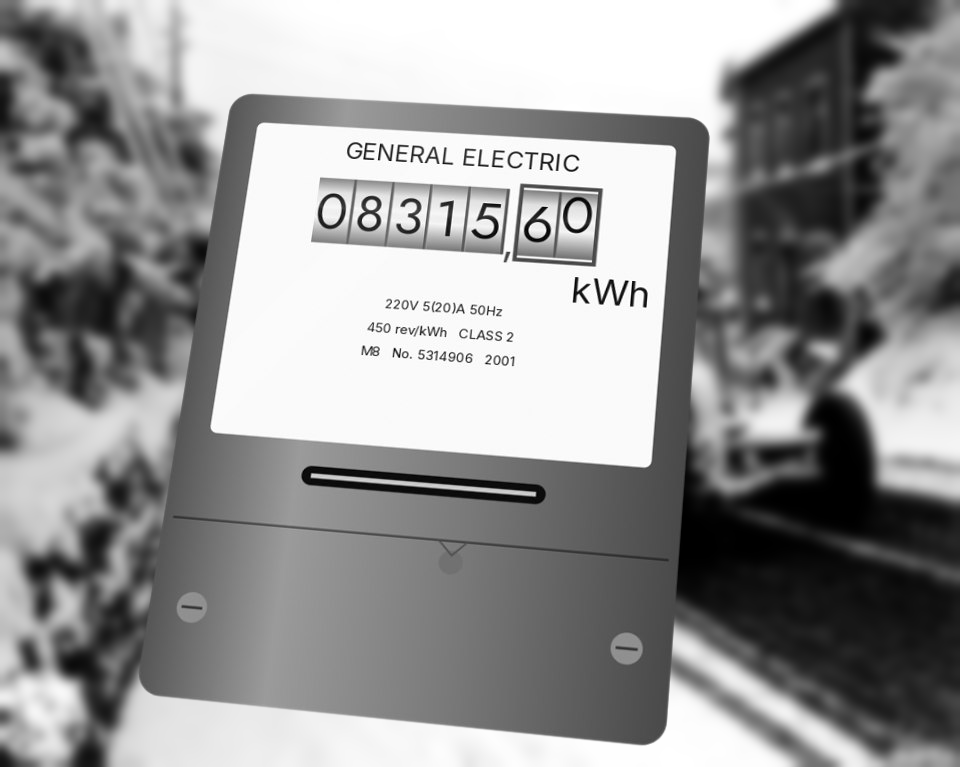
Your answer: **8315.60** kWh
